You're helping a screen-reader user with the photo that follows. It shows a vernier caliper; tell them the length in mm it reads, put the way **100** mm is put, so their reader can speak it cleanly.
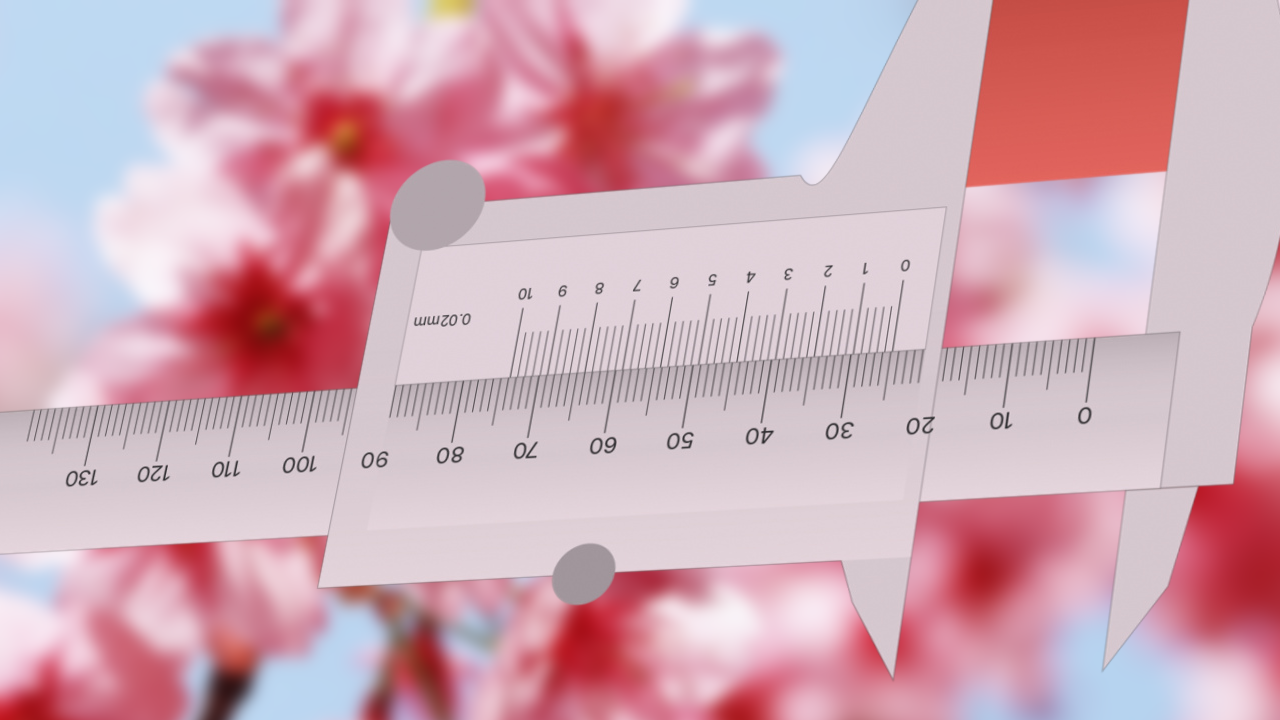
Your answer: **24.8** mm
